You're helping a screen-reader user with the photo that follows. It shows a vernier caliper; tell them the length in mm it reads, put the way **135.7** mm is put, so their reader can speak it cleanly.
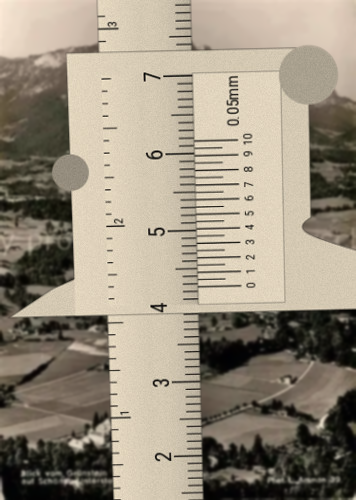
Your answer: **42.6** mm
